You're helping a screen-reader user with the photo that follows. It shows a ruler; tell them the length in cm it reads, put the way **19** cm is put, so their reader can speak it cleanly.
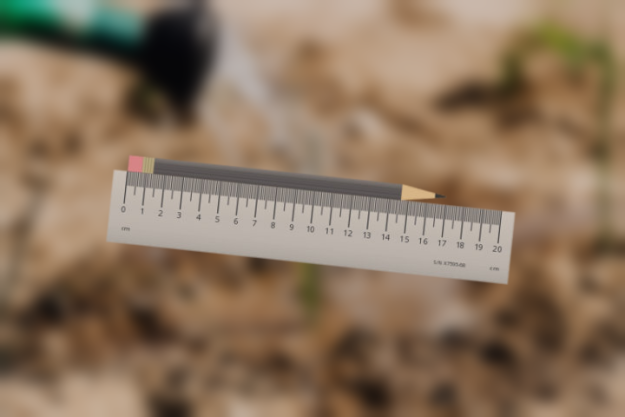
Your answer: **17** cm
